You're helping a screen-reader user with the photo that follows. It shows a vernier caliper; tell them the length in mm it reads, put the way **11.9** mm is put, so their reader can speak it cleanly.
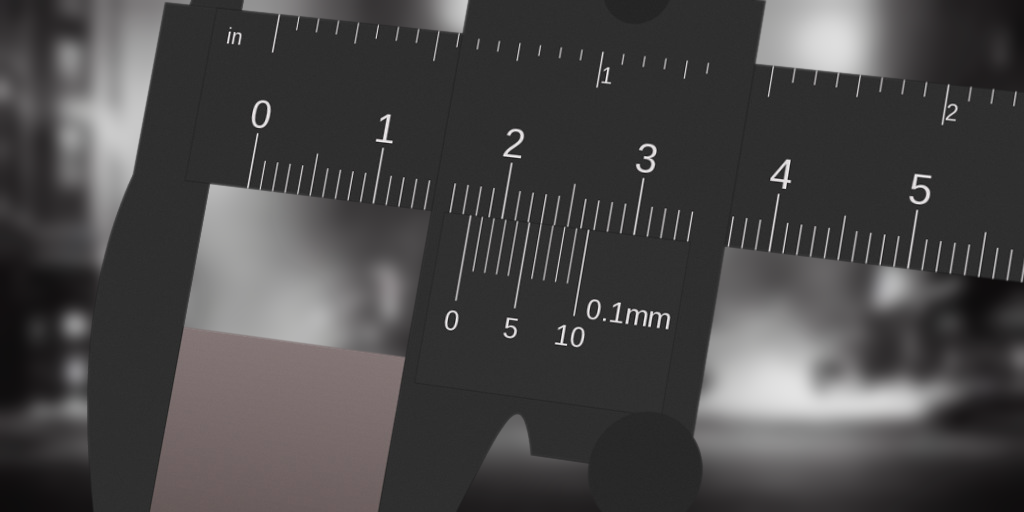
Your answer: **17.6** mm
